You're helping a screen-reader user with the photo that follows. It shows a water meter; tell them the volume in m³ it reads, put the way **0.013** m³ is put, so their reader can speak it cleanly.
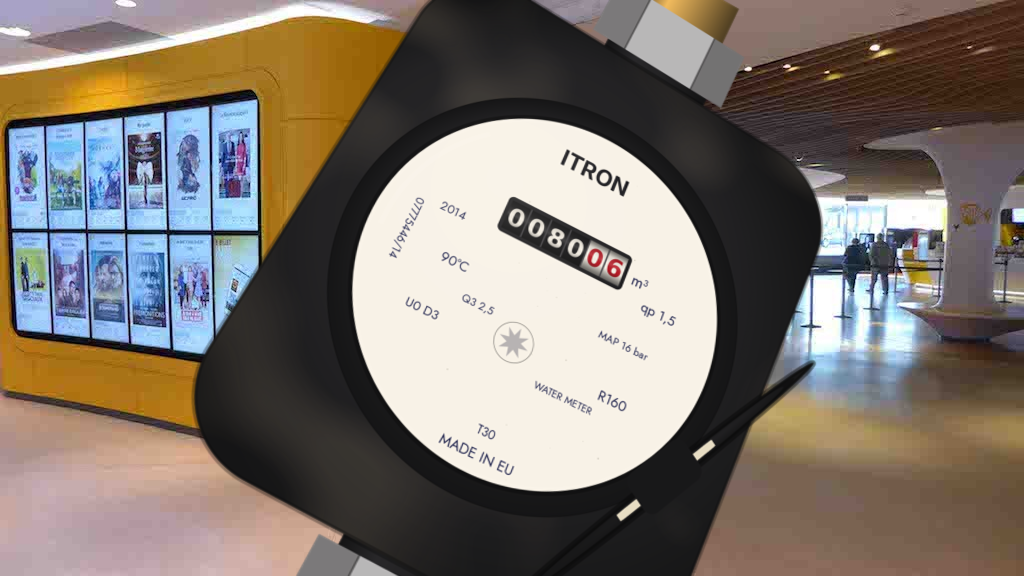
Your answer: **80.06** m³
